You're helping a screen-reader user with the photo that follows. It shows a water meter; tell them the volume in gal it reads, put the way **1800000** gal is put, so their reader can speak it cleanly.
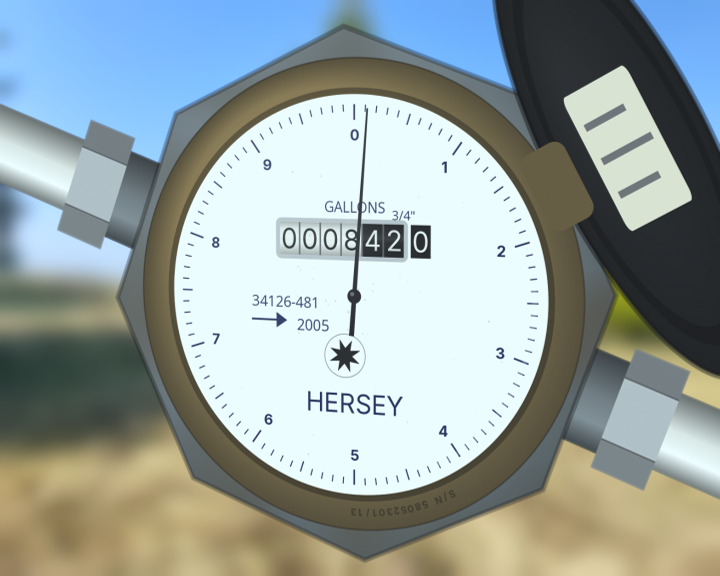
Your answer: **8420.1** gal
